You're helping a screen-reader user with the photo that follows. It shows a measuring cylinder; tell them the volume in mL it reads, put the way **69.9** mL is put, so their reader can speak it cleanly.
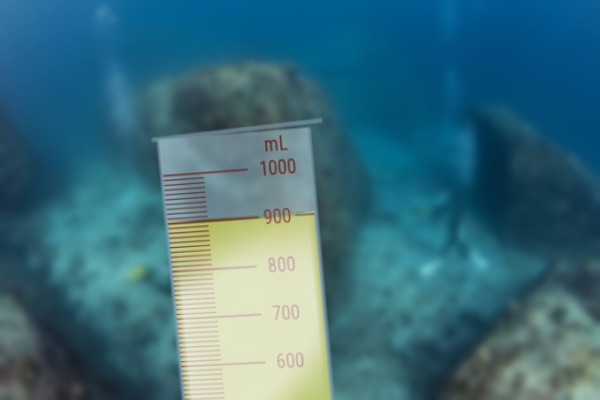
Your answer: **900** mL
